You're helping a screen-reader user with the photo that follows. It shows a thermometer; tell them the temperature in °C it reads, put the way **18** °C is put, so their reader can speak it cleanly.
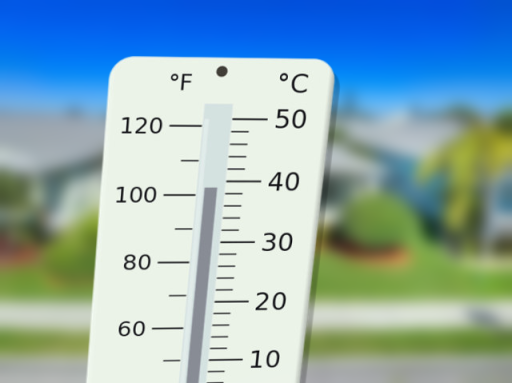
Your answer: **39** °C
